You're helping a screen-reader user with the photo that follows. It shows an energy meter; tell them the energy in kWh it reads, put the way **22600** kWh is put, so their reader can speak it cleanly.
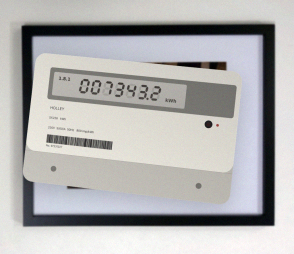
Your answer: **7343.2** kWh
